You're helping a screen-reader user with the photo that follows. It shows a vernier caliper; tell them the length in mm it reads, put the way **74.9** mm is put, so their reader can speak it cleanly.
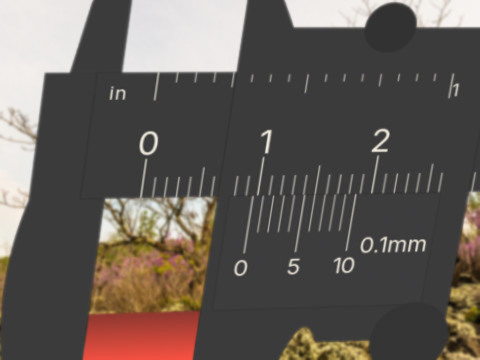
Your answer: **9.6** mm
